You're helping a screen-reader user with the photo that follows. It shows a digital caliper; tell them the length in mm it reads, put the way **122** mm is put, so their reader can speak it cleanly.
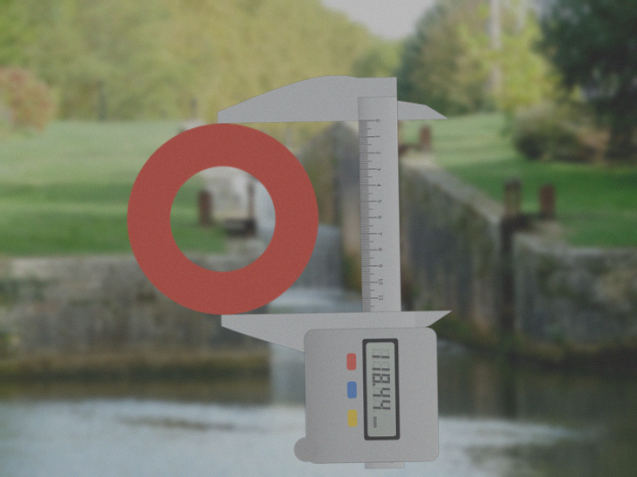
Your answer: **118.44** mm
